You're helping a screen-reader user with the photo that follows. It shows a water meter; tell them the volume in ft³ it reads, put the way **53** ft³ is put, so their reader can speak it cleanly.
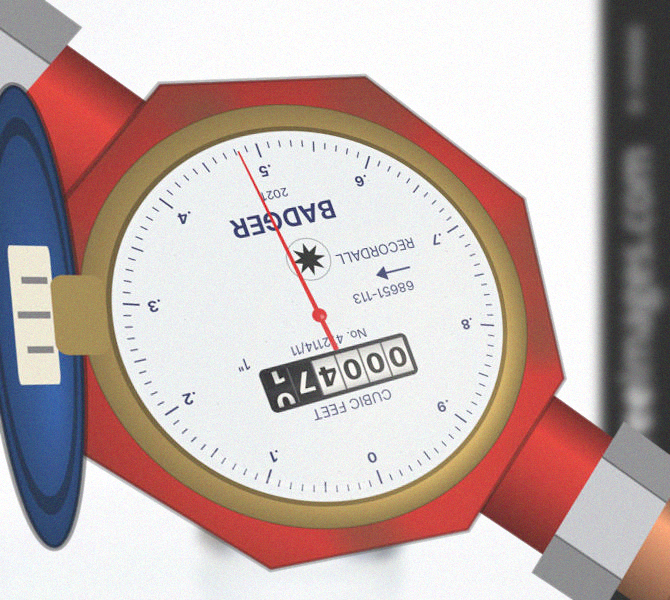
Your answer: **470.48** ft³
